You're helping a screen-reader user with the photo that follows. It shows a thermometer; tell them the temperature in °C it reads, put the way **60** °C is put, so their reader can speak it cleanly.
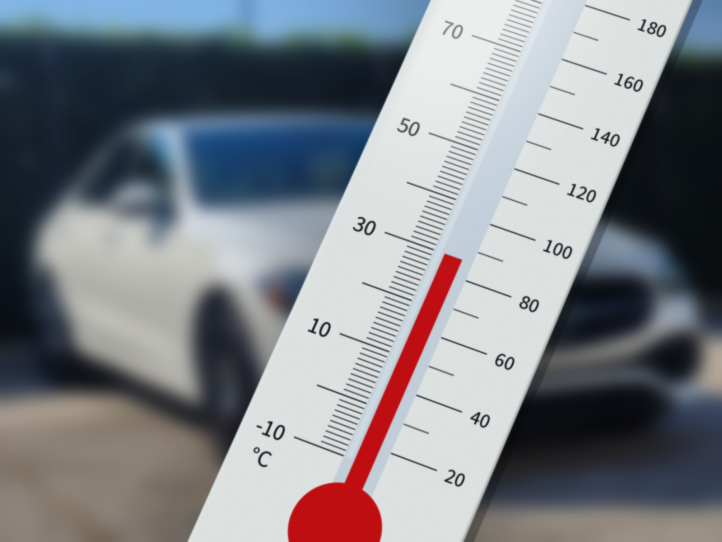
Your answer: **30** °C
